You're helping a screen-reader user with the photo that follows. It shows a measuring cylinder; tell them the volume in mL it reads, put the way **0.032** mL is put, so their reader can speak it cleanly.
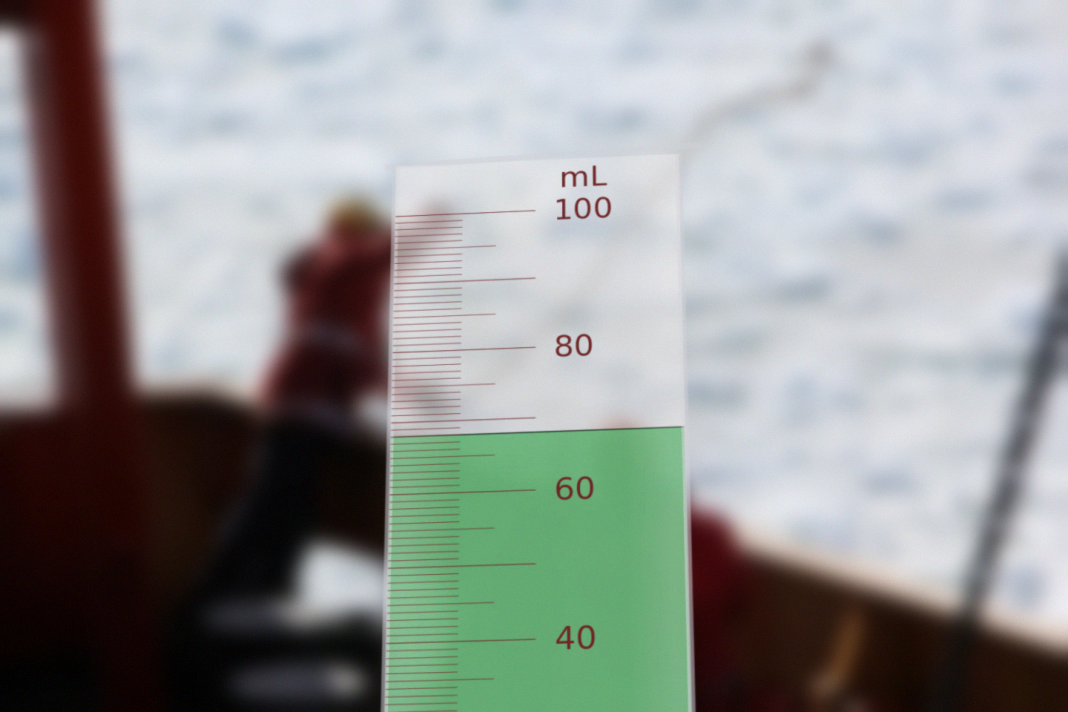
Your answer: **68** mL
